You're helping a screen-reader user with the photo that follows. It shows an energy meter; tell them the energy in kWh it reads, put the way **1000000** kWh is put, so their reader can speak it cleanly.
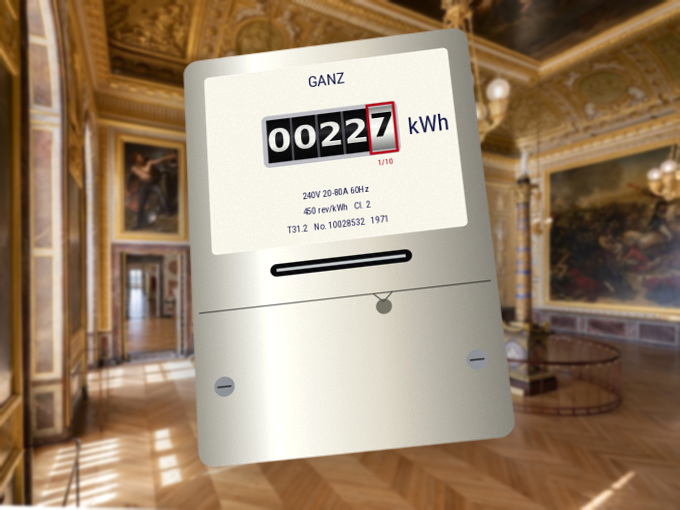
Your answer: **22.7** kWh
